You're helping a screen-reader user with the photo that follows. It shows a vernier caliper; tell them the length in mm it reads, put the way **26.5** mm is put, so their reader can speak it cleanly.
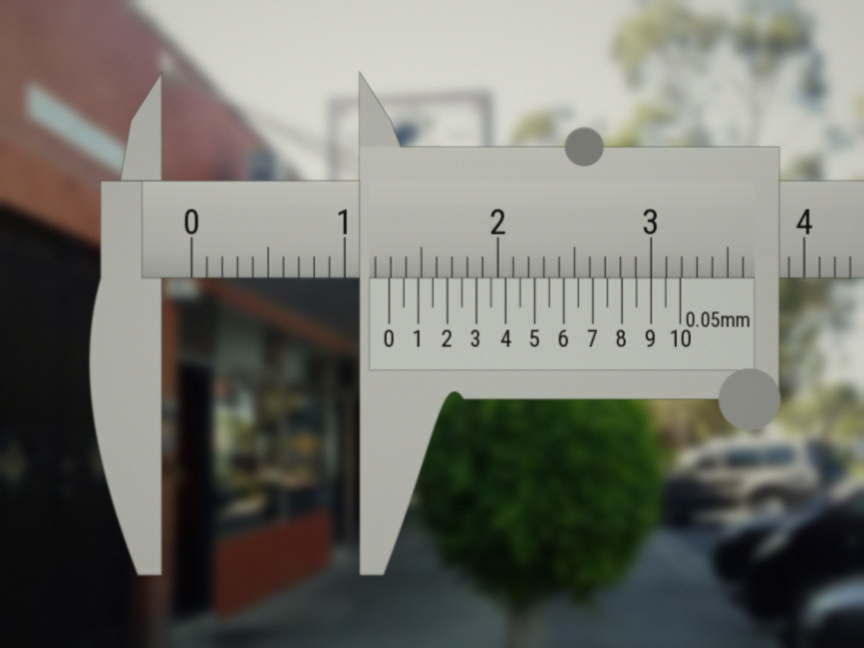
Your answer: **12.9** mm
